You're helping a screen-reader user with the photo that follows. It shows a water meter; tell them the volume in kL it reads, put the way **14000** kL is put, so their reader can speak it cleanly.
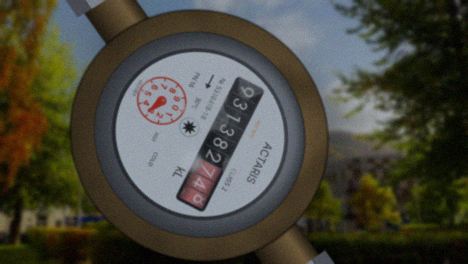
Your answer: **931382.7483** kL
